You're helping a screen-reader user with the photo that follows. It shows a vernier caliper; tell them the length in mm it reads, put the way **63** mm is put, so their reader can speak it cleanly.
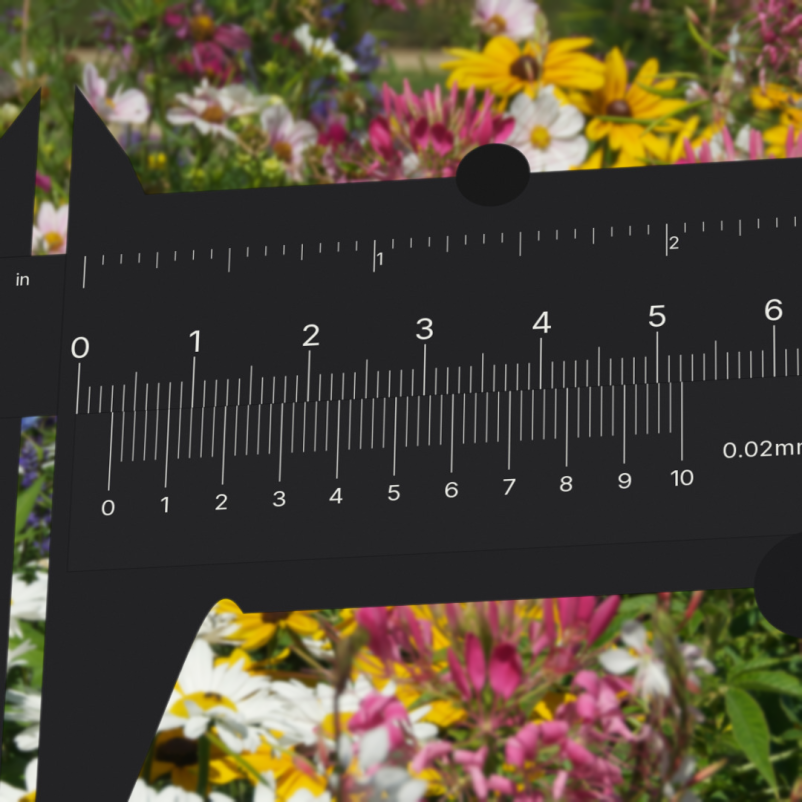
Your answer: **3.1** mm
